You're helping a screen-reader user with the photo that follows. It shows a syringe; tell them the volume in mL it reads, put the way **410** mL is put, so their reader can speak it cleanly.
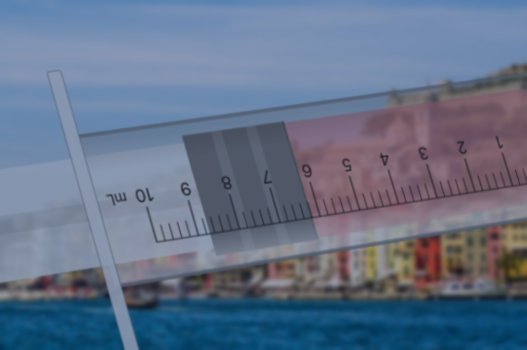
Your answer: **6.2** mL
